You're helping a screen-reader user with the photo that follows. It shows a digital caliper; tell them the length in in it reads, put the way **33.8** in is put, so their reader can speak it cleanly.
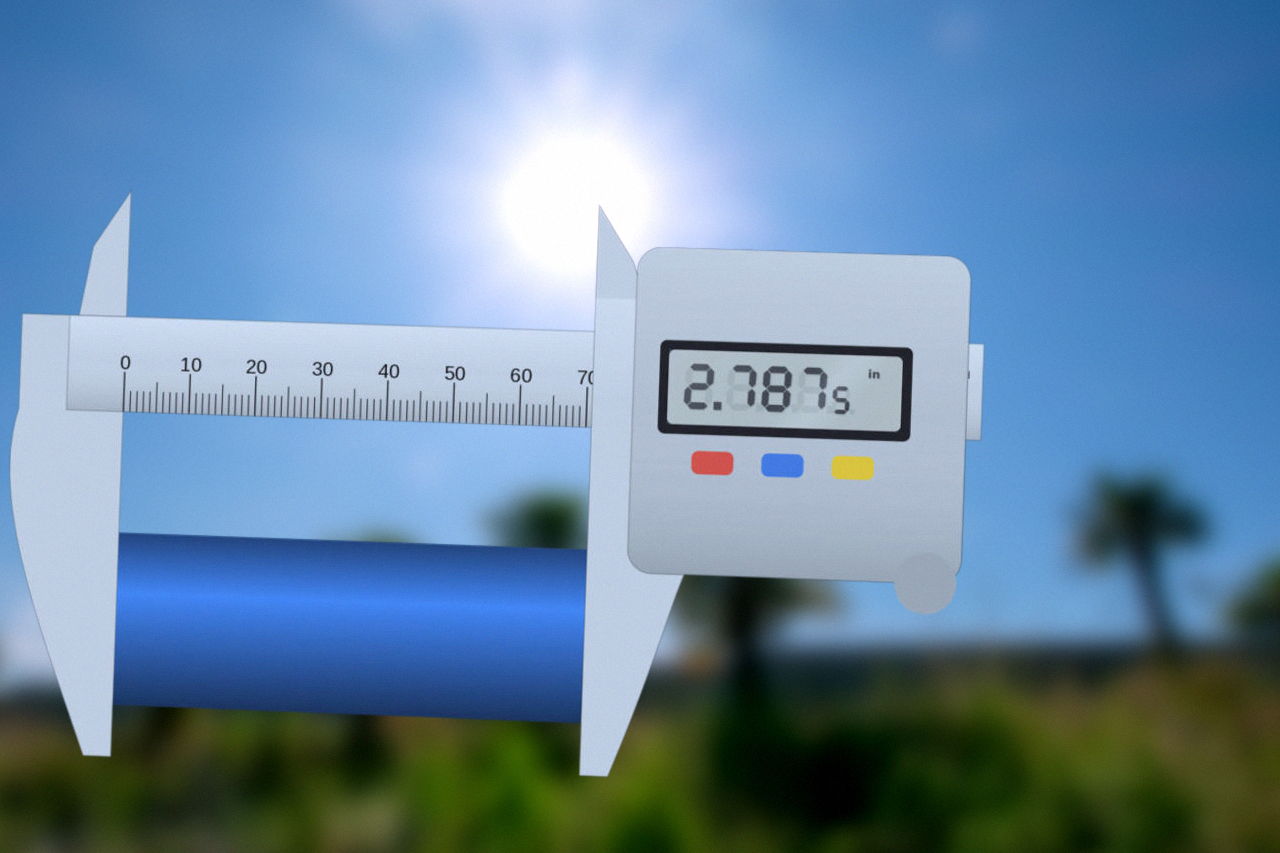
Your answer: **2.7875** in
